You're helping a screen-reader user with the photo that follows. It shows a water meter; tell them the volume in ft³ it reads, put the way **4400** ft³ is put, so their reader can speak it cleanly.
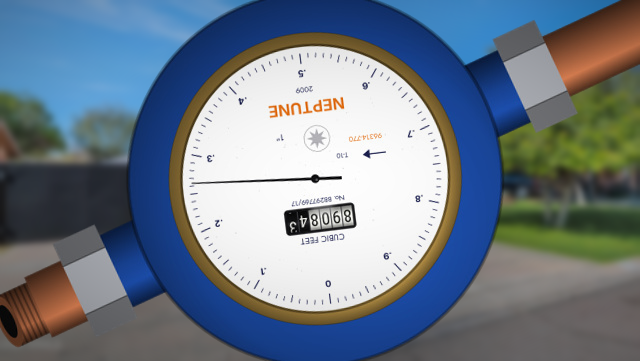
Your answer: **890843.26** ft³
